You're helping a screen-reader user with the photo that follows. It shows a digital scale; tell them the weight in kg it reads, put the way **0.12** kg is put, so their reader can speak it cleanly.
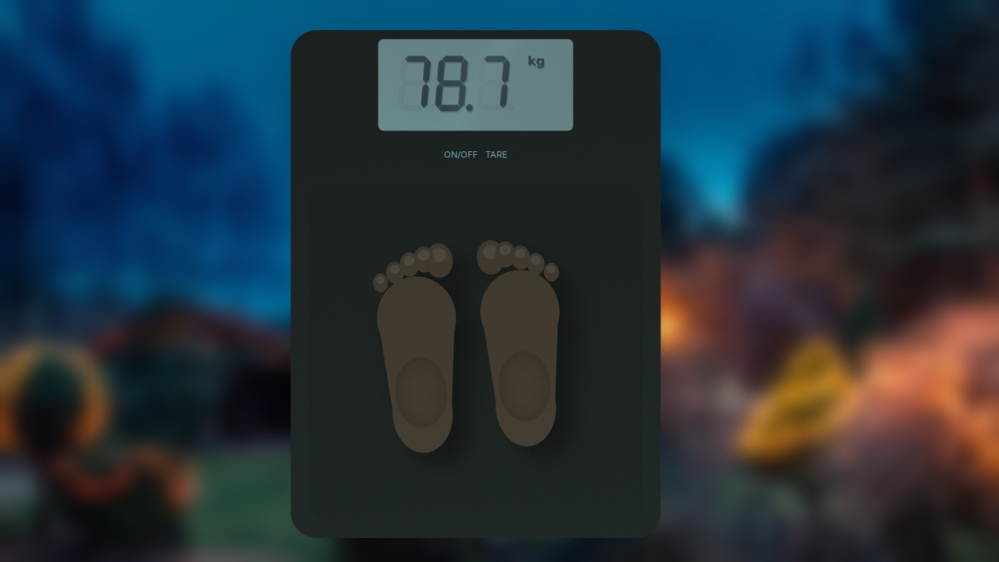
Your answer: **78.7** kg
